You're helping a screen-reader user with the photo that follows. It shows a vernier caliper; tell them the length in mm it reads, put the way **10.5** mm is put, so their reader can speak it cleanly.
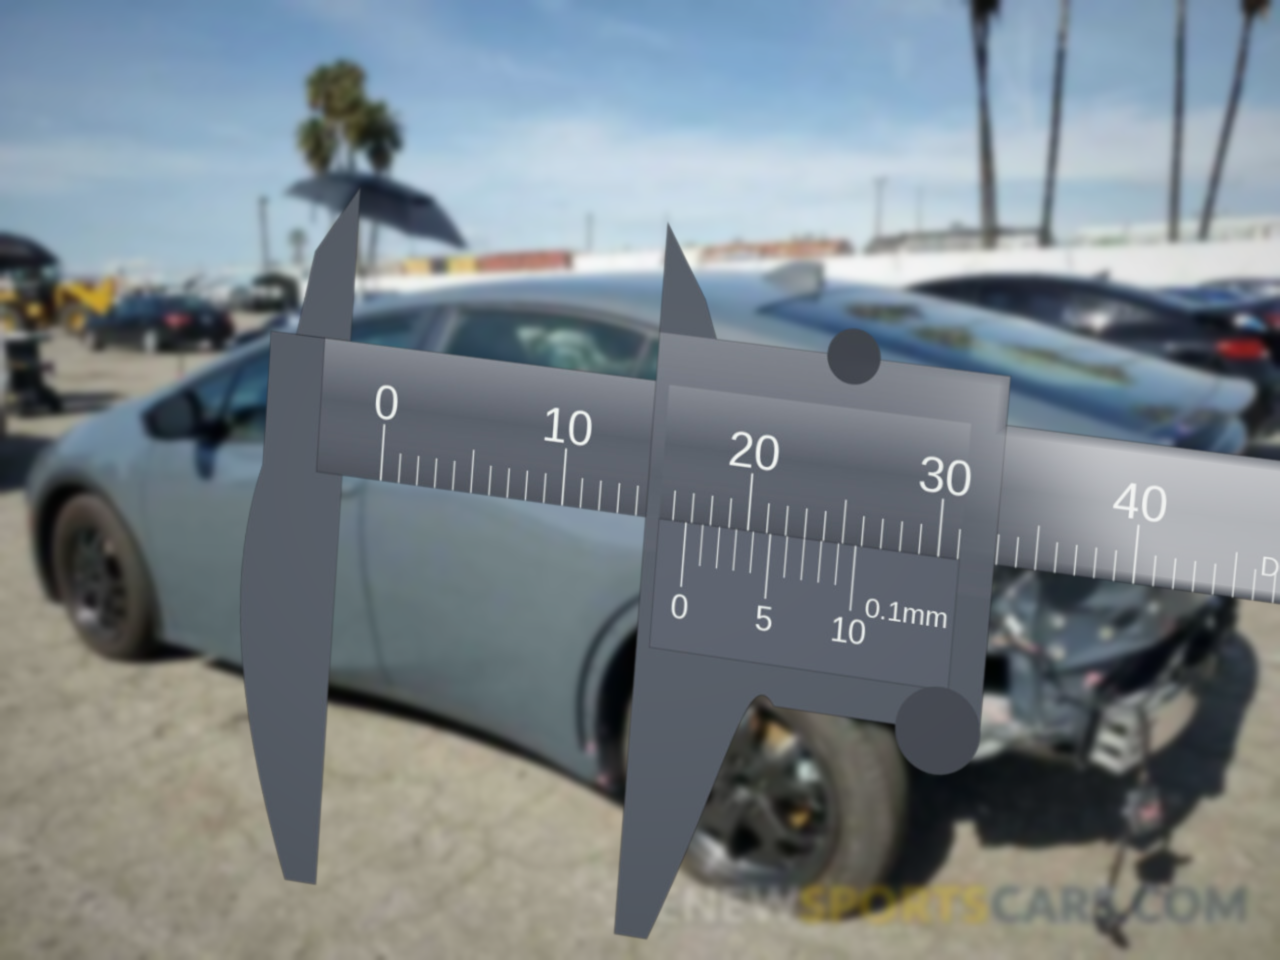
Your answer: **16.7** mm
